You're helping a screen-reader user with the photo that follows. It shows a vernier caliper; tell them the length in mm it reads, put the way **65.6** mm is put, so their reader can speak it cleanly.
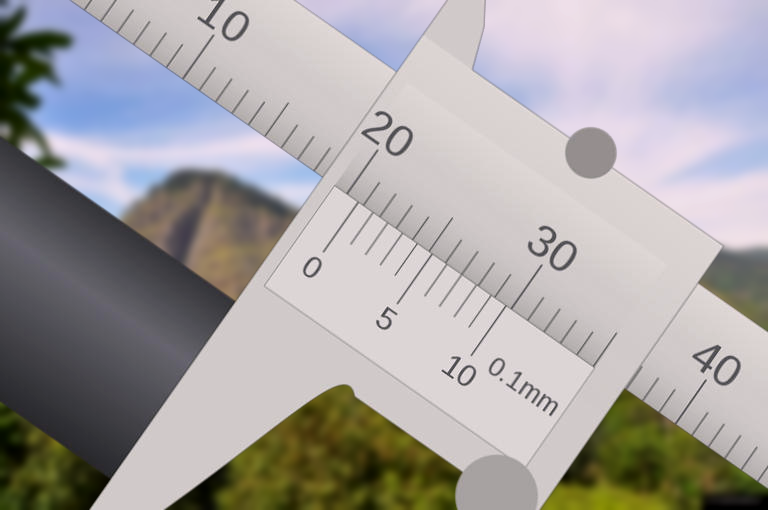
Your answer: **20.7** mm
